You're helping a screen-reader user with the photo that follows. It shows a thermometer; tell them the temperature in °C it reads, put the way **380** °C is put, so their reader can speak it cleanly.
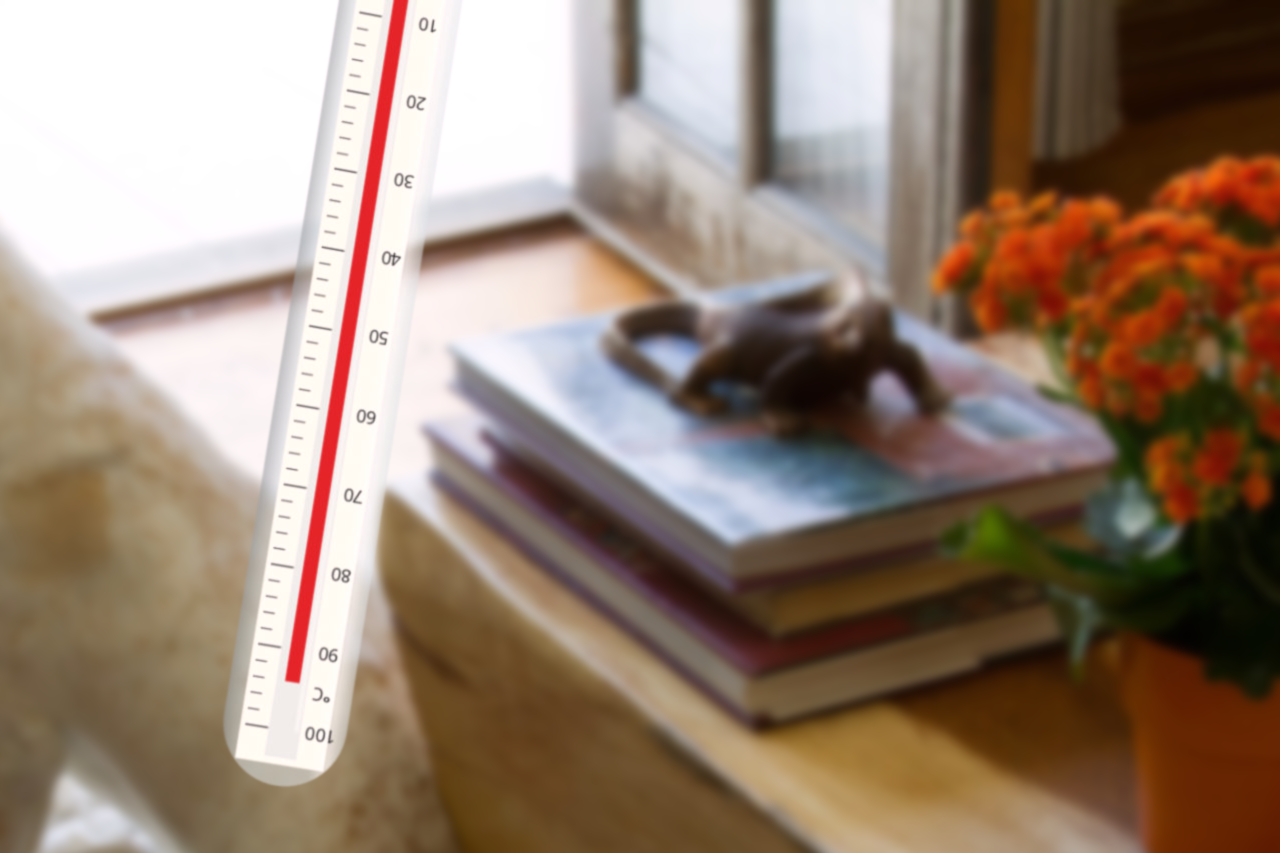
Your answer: **94** °C
